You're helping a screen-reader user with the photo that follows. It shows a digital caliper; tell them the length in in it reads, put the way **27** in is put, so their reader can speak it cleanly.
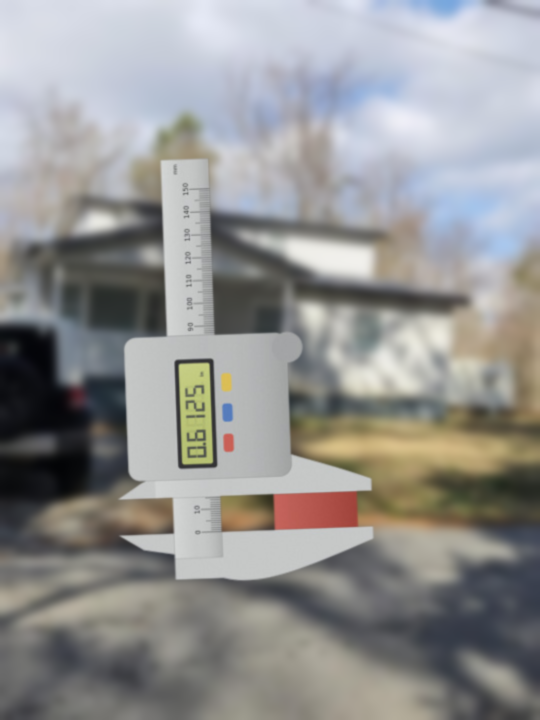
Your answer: **0.6125** in
